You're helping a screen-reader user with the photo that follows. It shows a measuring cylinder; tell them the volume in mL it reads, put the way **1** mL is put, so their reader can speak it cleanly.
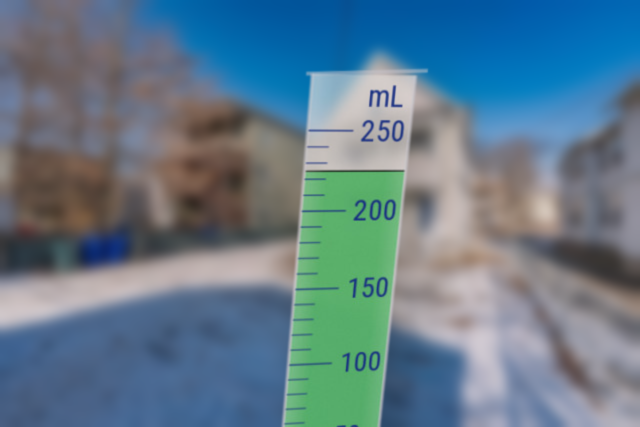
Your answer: **225** mL
